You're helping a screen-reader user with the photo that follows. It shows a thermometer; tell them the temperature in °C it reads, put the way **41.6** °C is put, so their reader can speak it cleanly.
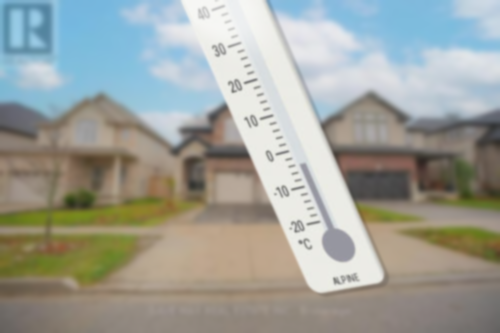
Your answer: **-4** °C
